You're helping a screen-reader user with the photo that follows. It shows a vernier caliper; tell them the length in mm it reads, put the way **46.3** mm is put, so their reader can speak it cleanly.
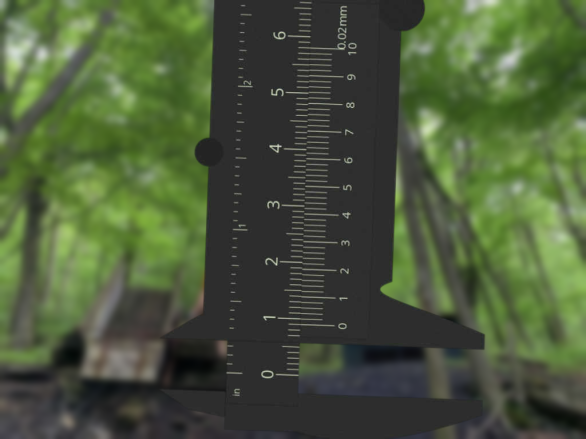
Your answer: **9.0** mm
